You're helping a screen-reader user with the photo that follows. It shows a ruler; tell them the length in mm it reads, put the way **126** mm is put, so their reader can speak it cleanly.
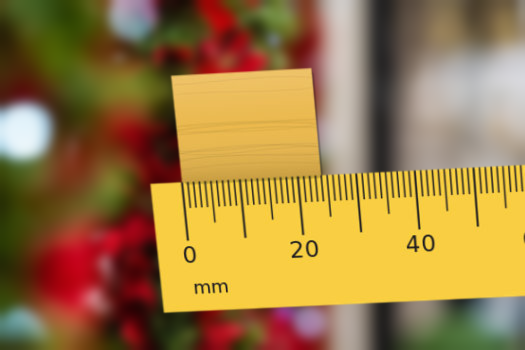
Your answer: **24** mm
